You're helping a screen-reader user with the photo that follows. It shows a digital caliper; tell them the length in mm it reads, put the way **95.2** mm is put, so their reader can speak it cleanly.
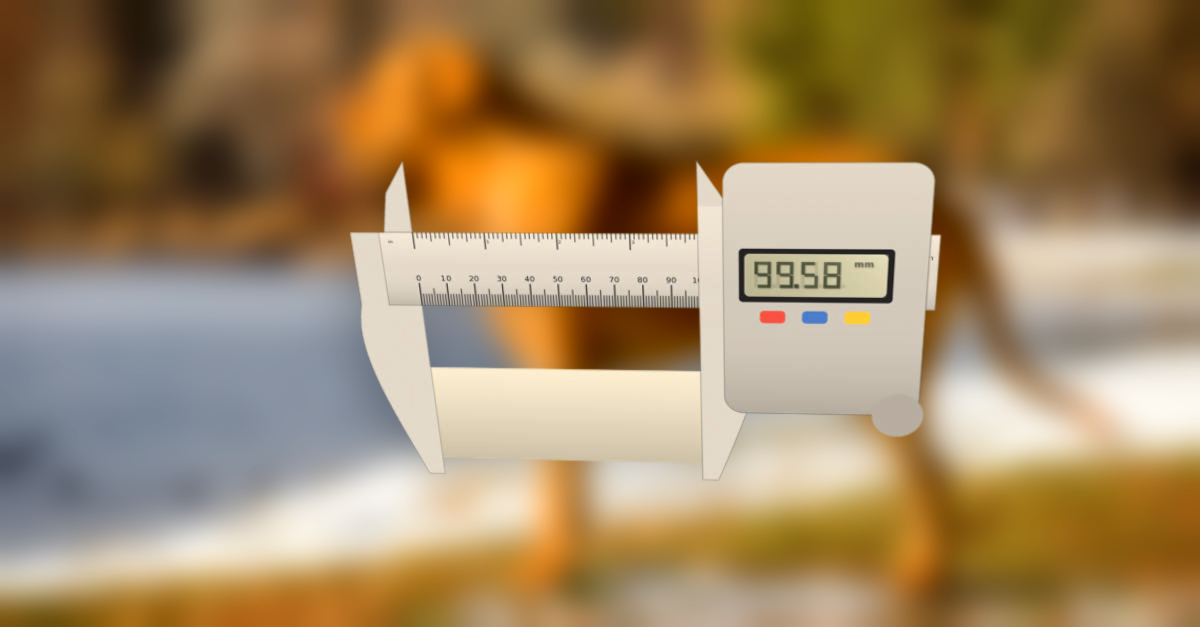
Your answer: **99.58** mm
